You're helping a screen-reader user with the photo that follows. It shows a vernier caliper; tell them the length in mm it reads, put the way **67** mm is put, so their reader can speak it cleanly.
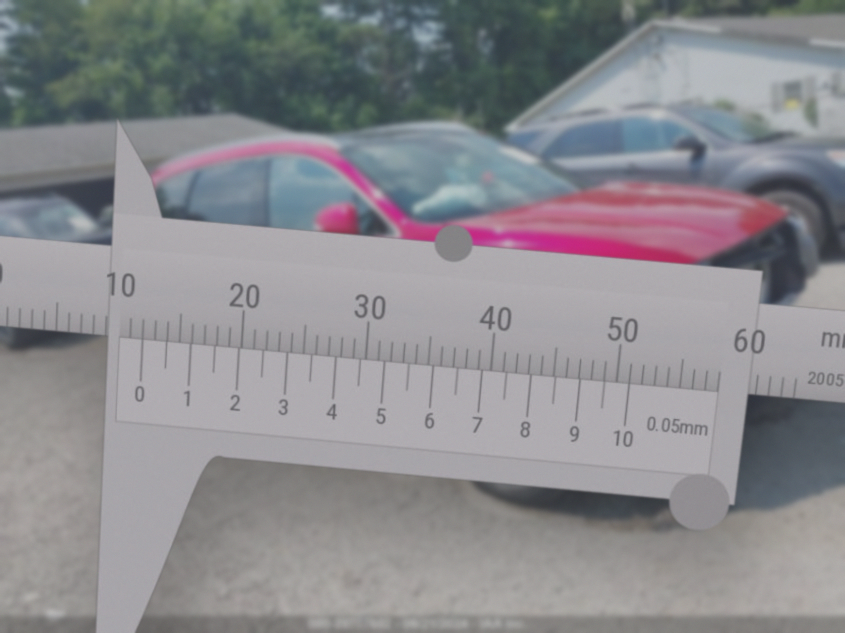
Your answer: **12.0** mm
